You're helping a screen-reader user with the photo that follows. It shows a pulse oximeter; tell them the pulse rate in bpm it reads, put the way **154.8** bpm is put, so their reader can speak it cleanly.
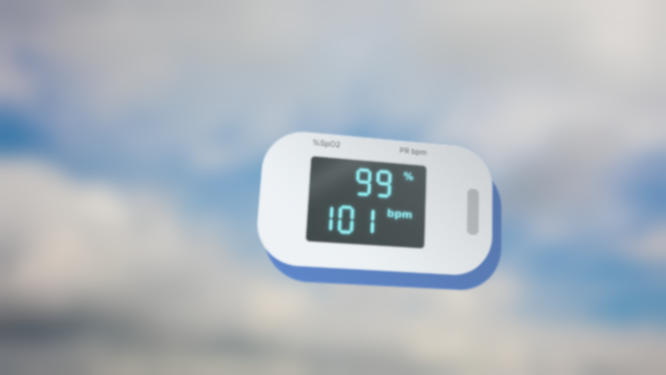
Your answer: **101** bpm
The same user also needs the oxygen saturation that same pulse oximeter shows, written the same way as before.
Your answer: **99** %
